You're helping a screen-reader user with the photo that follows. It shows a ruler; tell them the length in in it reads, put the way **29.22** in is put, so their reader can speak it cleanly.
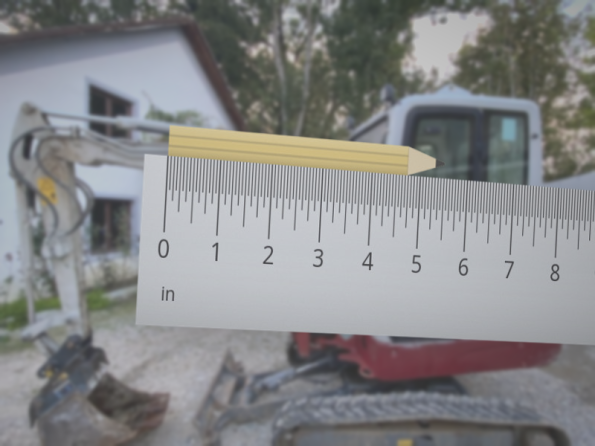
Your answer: **5.5** in
